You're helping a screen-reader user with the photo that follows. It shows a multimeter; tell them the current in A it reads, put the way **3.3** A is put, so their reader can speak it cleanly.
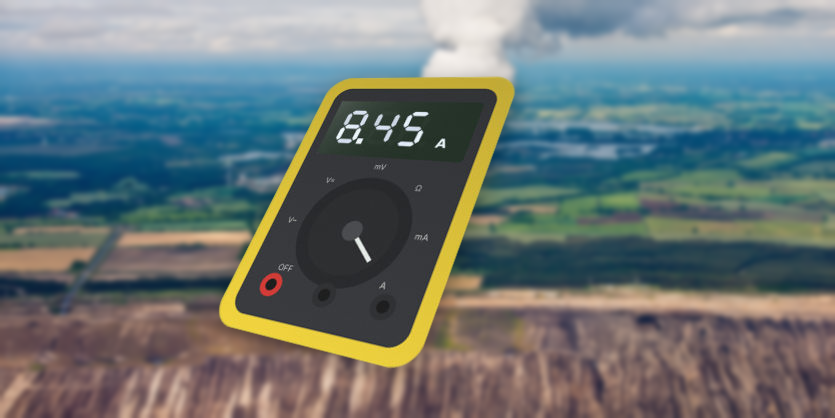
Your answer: **8.45** A
